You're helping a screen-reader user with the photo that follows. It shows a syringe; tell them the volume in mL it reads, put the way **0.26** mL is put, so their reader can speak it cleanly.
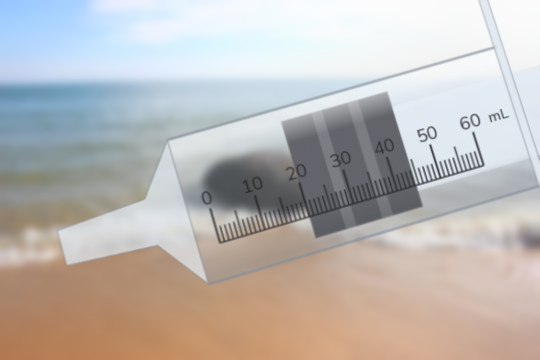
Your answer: **20** mL
